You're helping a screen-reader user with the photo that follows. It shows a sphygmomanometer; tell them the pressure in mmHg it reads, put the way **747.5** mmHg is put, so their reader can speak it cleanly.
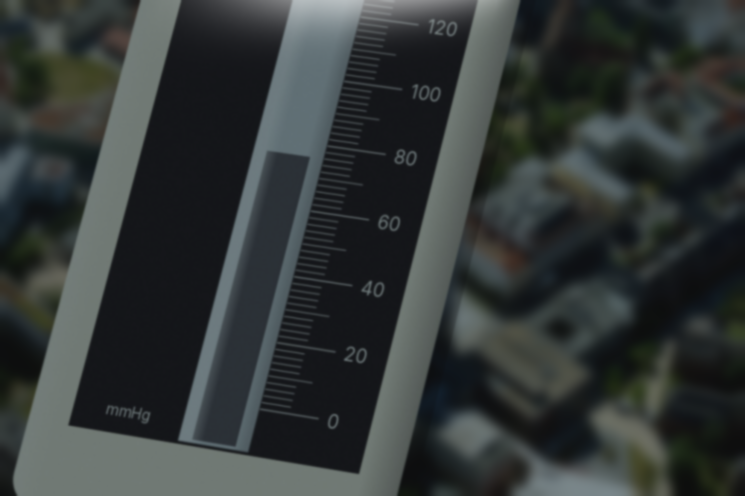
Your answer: **76** mmHg
